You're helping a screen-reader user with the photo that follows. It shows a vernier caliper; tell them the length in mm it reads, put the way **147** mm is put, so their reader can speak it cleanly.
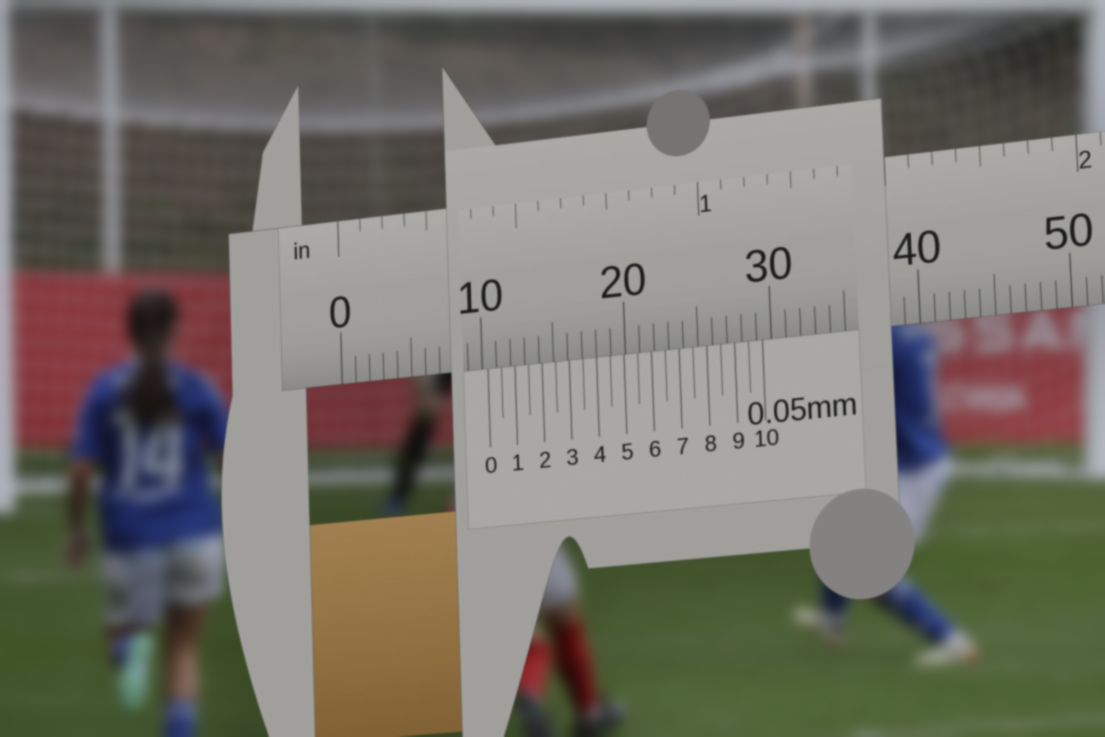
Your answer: **10.4** mm
